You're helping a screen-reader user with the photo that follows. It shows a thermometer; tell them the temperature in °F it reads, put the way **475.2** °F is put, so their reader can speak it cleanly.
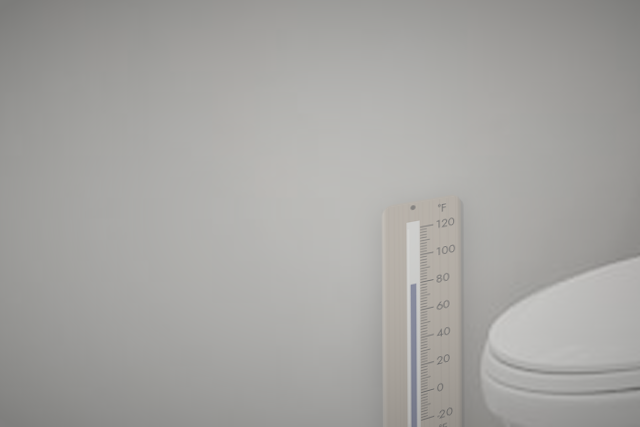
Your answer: **80** °F
